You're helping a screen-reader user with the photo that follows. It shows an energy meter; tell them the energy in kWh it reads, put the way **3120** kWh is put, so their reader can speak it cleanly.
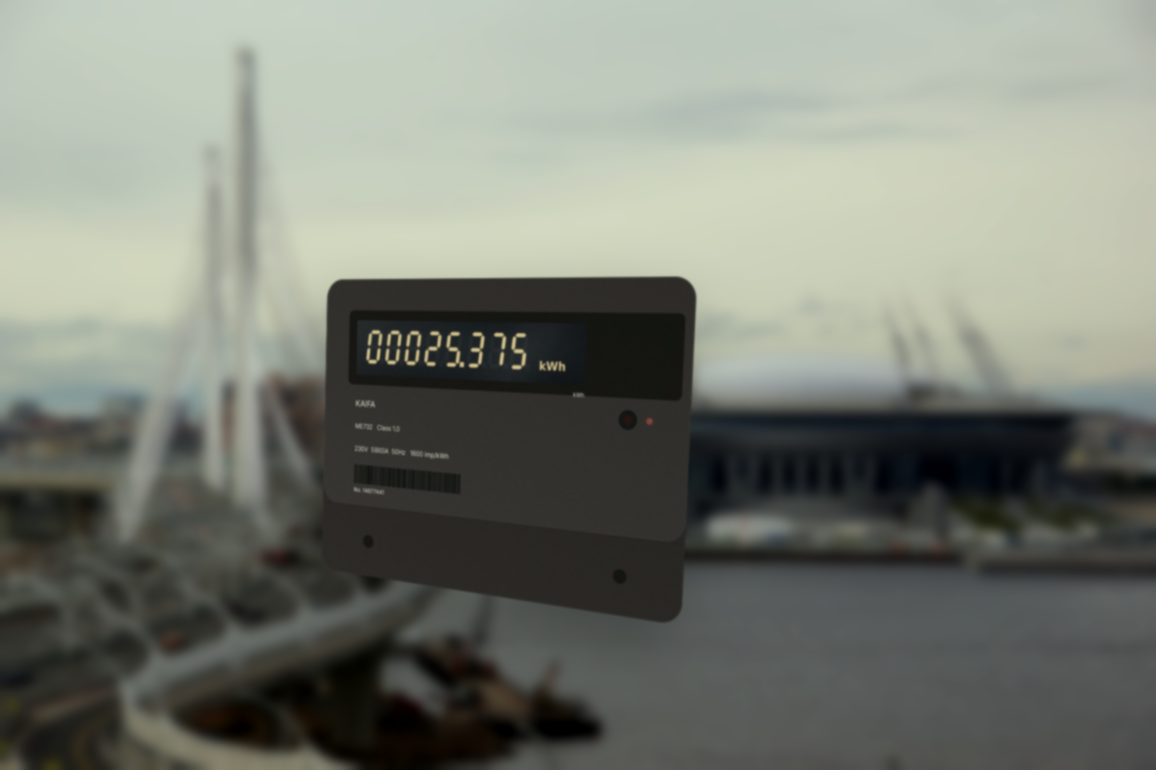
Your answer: **25.375** kWh
